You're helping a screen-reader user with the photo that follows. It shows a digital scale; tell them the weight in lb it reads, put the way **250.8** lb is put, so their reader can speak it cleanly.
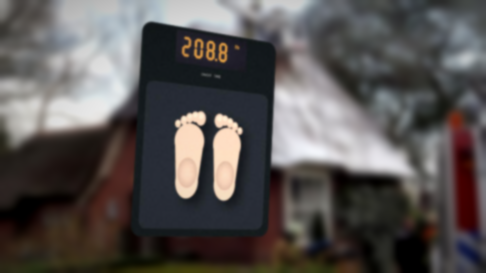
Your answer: **208.8** lb
